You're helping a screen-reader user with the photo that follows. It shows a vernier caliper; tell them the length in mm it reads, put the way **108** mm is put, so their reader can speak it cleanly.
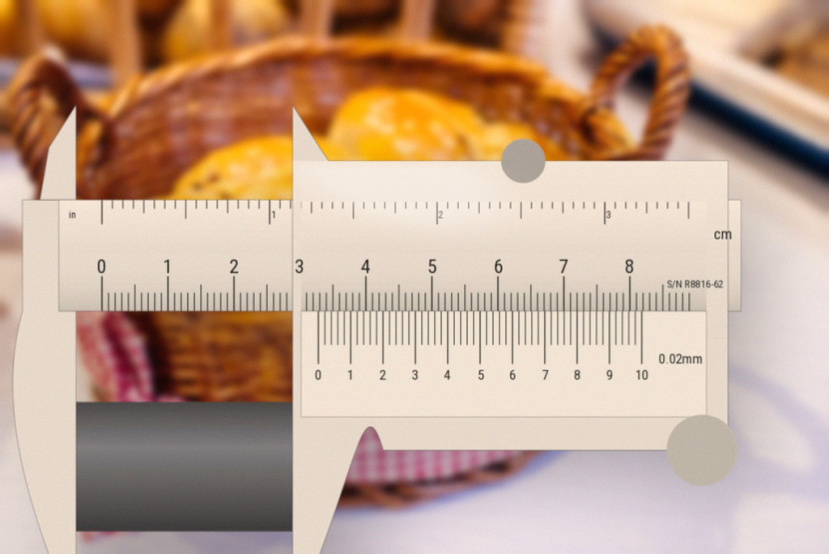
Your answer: **32.8** mm
